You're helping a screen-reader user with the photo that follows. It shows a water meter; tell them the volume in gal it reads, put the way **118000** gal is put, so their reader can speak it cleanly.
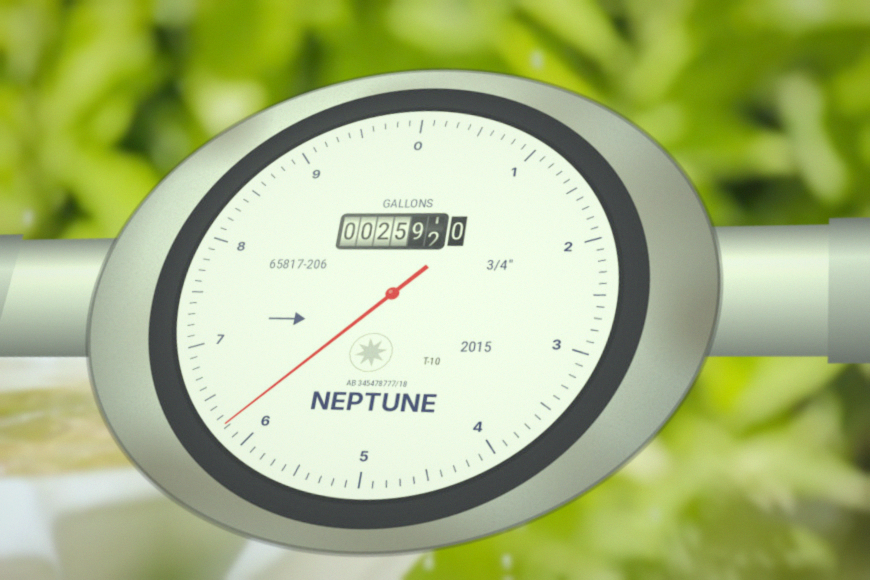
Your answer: **25916.2** gal
